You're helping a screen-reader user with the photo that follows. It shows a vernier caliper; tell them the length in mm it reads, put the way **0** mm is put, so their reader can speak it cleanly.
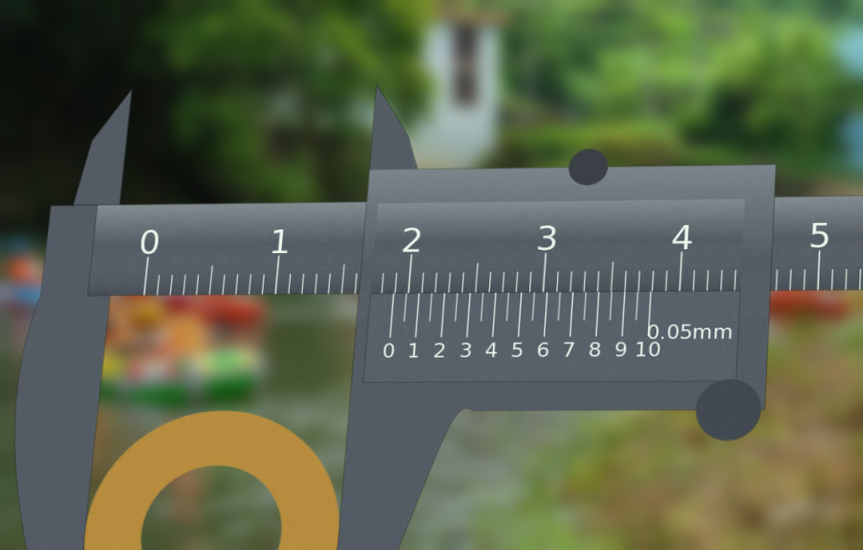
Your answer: **18.9** mm
